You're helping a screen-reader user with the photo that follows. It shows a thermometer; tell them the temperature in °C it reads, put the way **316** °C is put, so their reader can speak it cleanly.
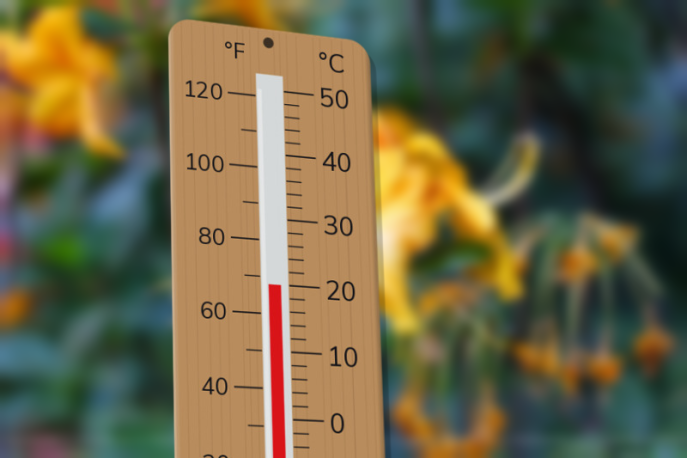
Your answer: **20** °C
